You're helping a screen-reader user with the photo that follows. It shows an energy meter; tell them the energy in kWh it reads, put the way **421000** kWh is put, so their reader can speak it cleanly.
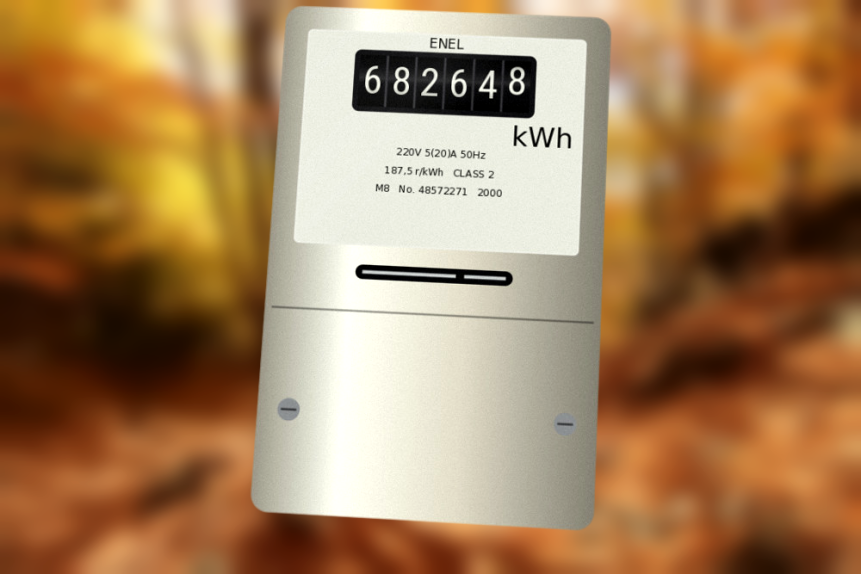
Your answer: **682648** kWh
